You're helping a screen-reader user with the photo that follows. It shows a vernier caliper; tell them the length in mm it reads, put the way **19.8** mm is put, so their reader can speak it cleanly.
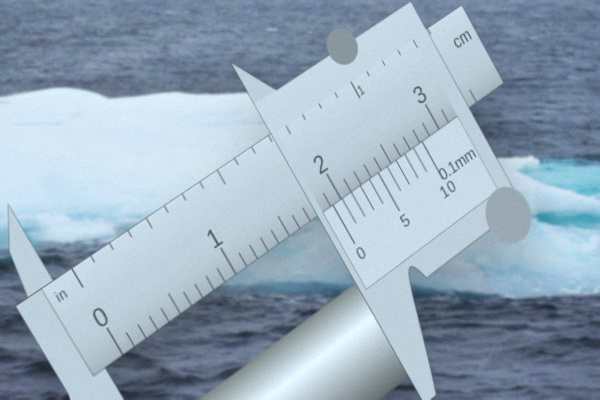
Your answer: **19.2** mm
